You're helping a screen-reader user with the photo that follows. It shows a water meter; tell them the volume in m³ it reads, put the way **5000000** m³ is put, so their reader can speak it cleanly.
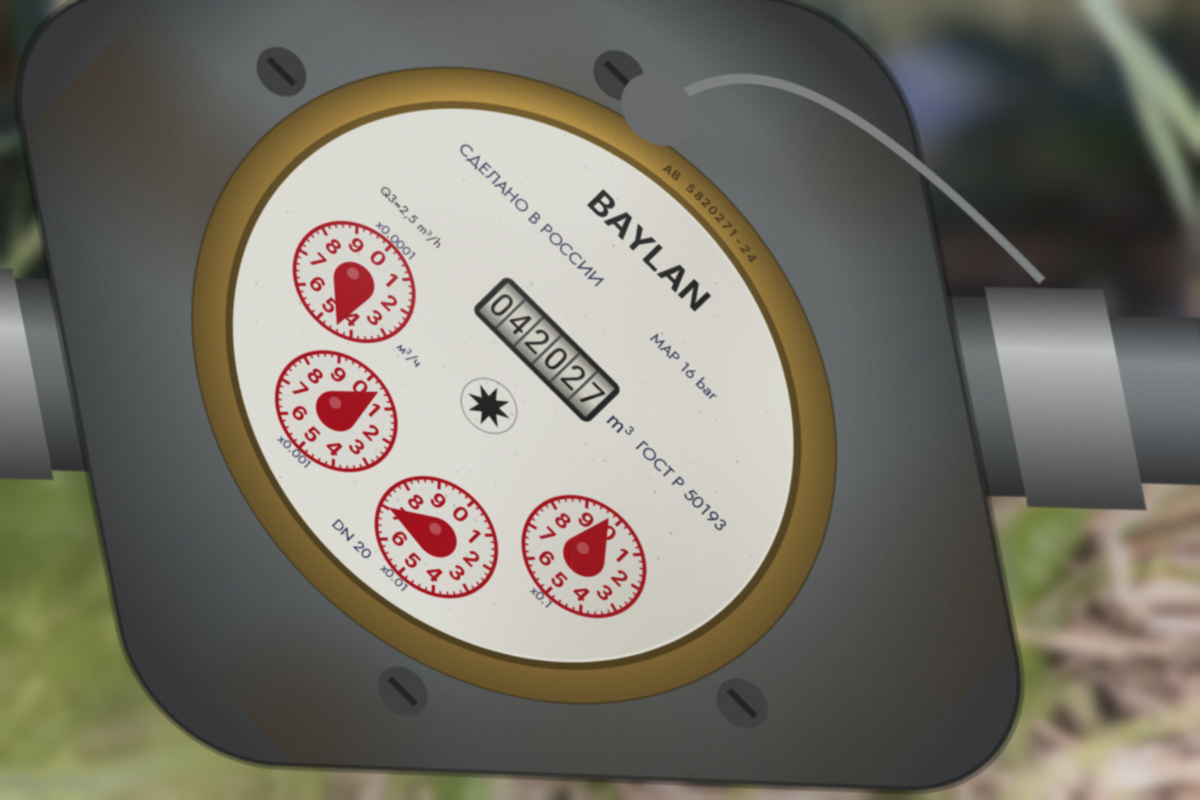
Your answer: **42026.9704** m³
